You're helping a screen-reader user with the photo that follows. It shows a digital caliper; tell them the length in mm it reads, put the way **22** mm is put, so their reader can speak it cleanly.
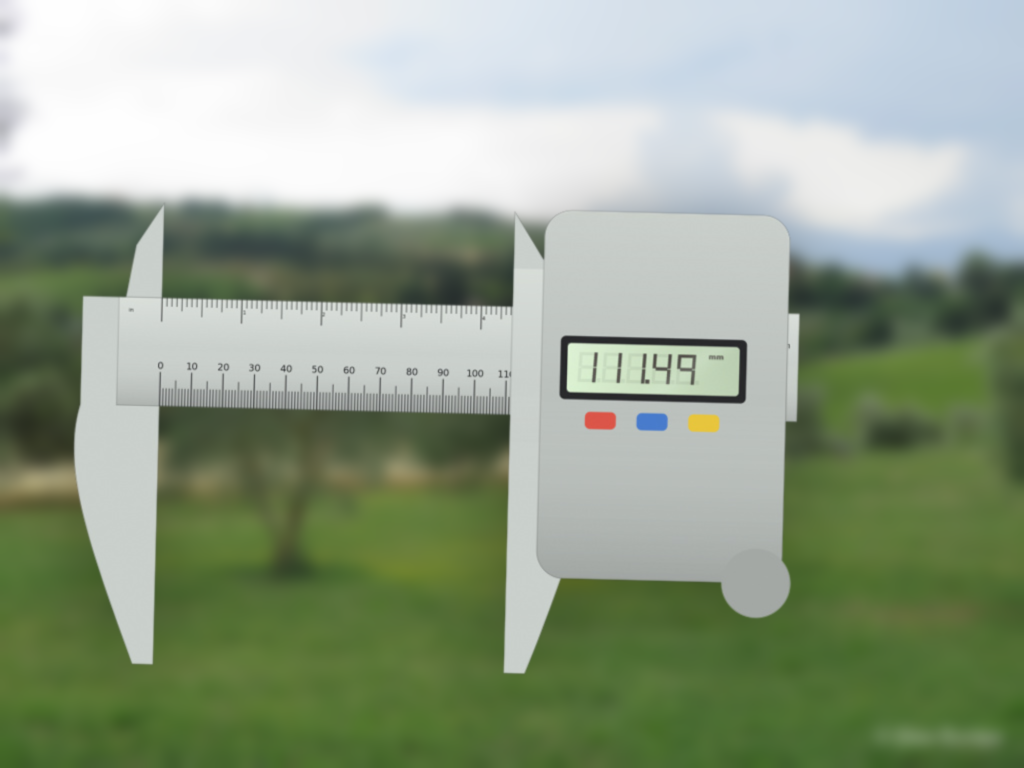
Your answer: **111.49** mm
